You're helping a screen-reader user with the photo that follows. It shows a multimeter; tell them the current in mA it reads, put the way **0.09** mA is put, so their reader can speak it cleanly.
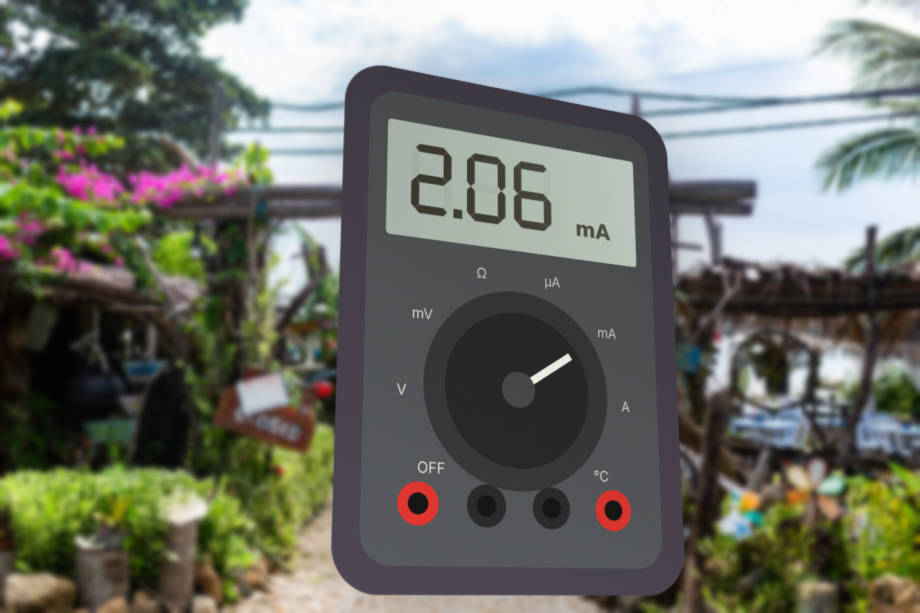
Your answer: **2.06** mA
